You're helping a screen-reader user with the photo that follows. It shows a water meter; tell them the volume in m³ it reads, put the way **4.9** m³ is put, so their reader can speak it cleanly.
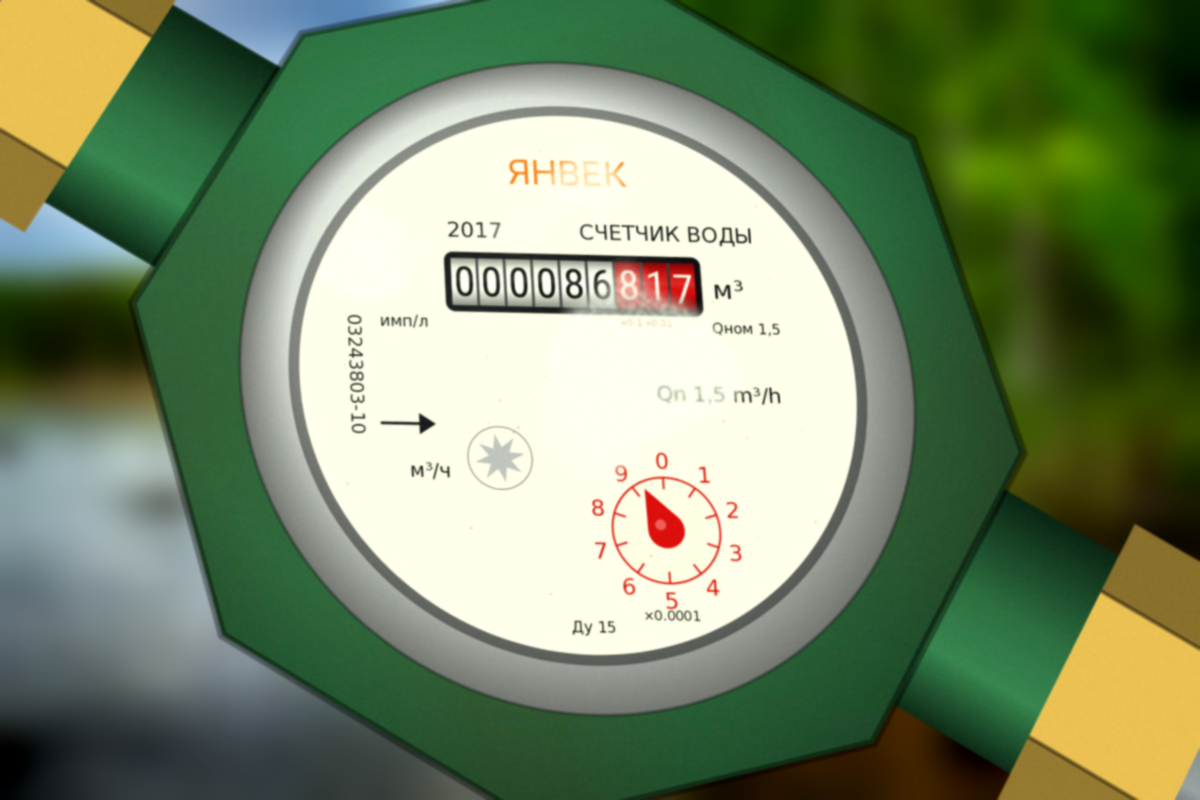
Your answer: **86.8169** m³
